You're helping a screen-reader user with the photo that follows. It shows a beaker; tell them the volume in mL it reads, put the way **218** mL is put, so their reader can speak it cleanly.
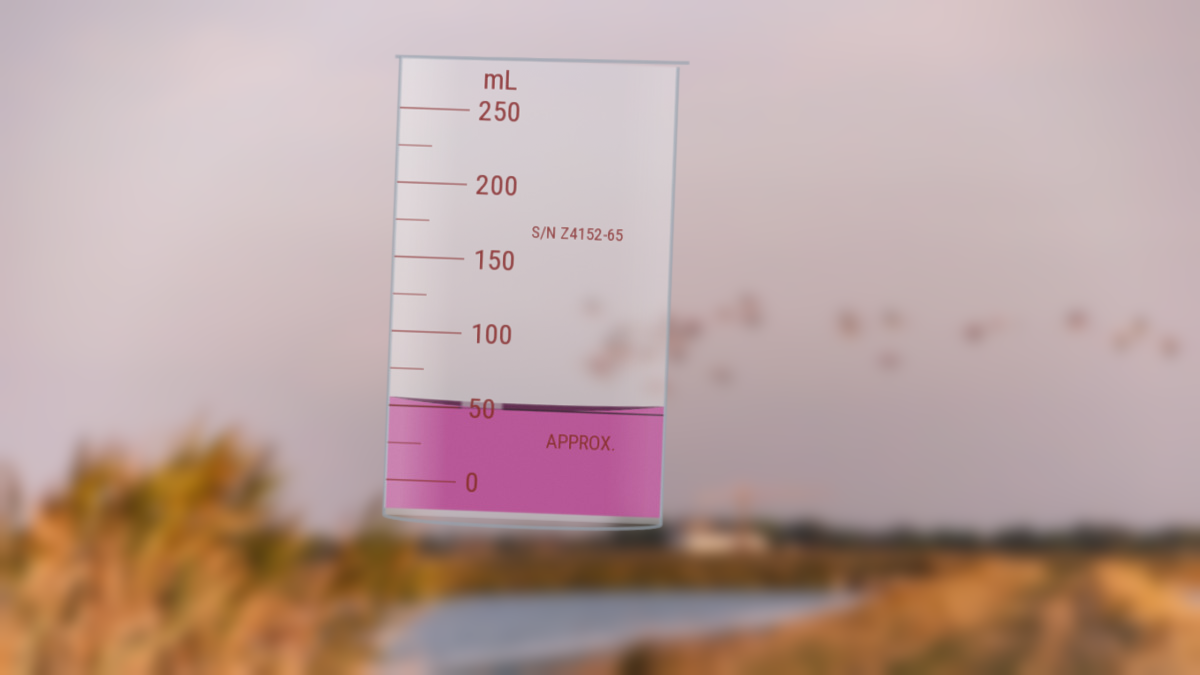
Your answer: **50** mL
